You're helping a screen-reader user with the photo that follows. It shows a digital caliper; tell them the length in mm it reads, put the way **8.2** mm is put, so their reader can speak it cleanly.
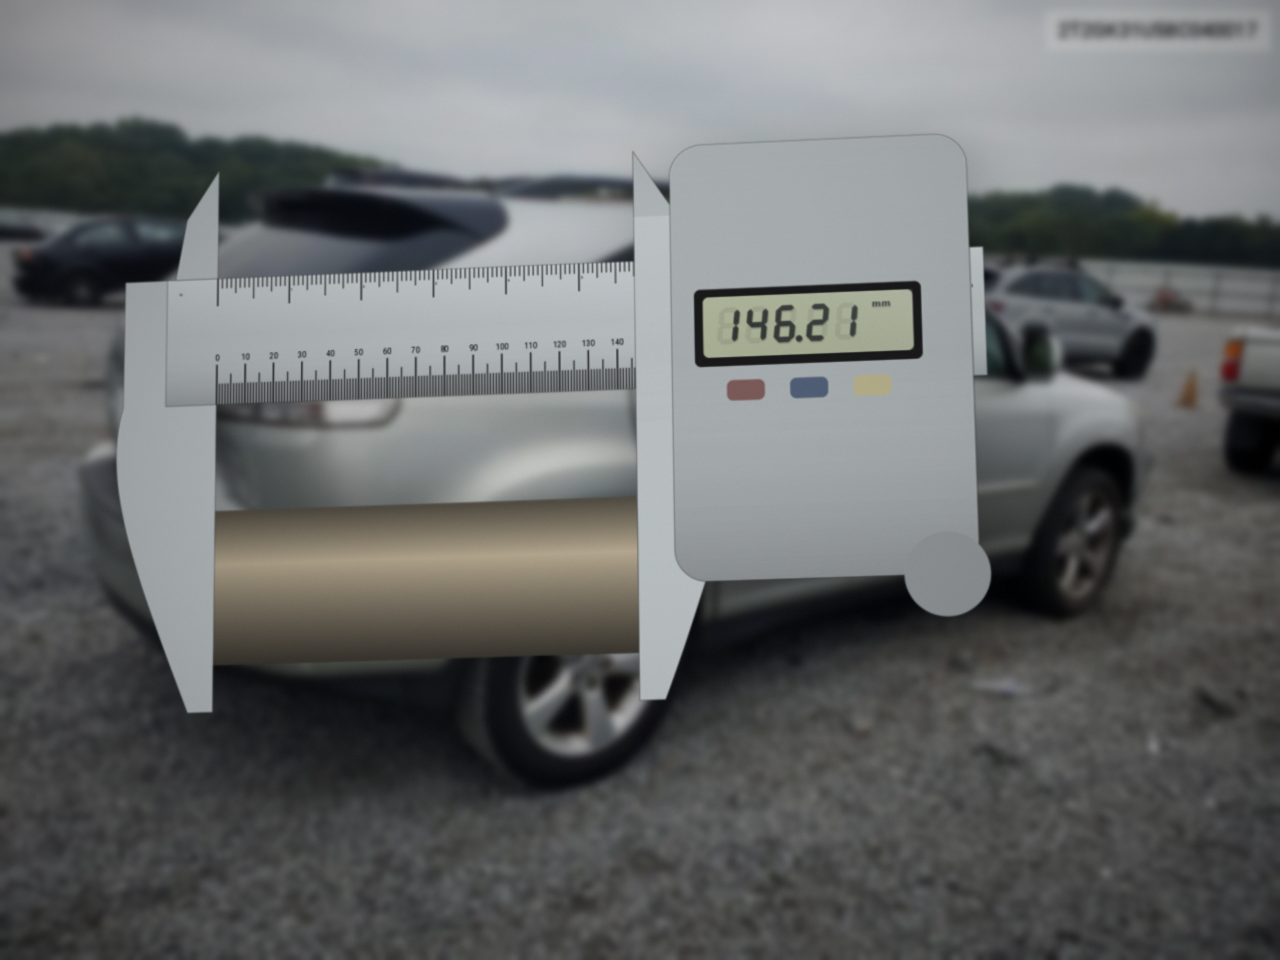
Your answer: **146.21** mm
